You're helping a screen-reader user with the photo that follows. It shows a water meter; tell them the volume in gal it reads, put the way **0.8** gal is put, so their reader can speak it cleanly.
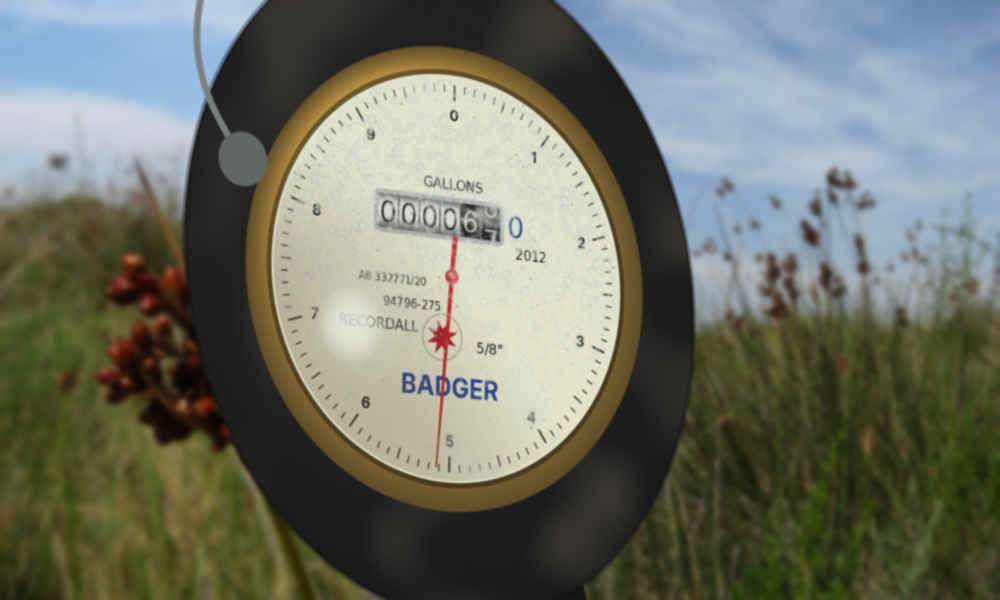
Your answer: **665.1** gal
